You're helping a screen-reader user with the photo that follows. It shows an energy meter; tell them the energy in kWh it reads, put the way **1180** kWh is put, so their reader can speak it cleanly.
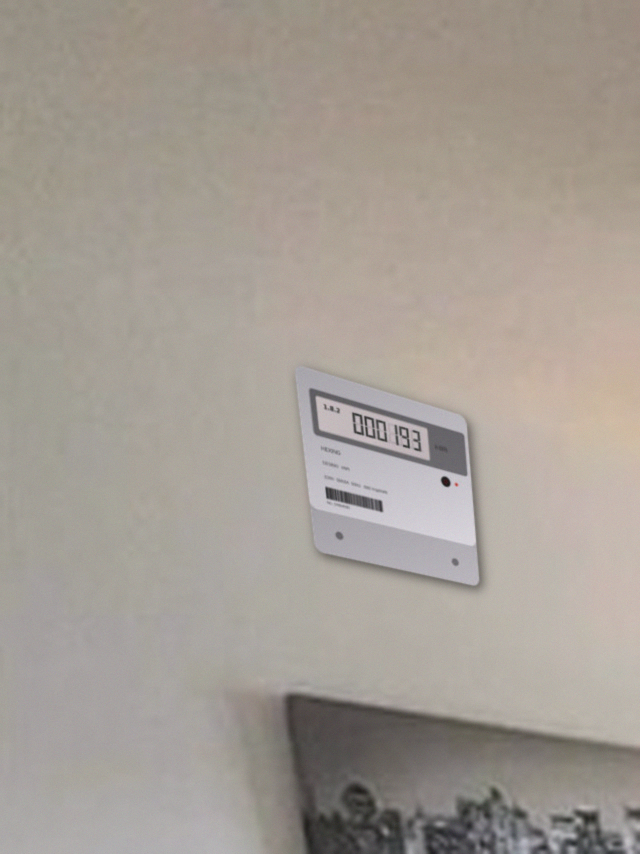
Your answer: **193** kWh
